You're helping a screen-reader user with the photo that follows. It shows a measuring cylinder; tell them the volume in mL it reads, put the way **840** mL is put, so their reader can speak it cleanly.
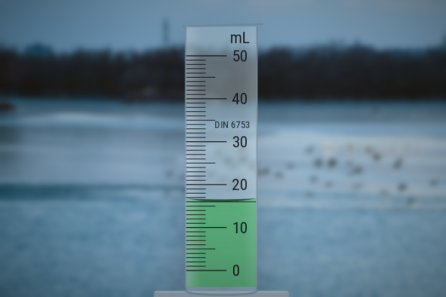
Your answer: **16** mL
